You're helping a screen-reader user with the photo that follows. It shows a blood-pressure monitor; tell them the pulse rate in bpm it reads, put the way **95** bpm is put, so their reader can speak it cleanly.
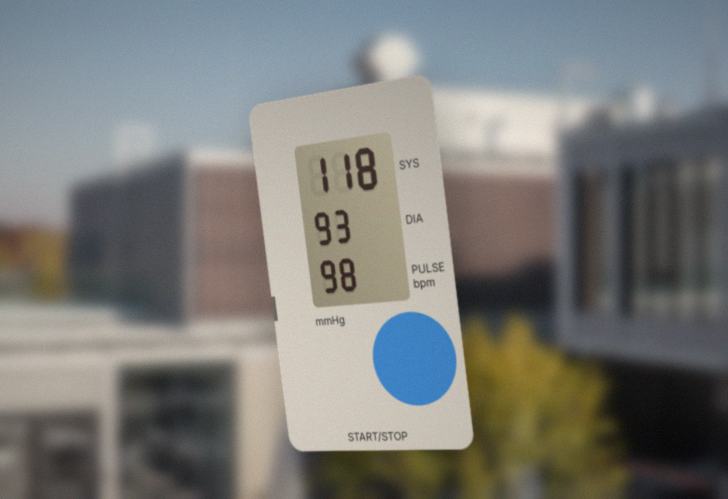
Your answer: **98** bpm
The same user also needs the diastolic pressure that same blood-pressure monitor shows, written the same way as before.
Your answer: **93** mmHg
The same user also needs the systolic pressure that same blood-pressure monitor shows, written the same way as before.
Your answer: **118** mmHg
